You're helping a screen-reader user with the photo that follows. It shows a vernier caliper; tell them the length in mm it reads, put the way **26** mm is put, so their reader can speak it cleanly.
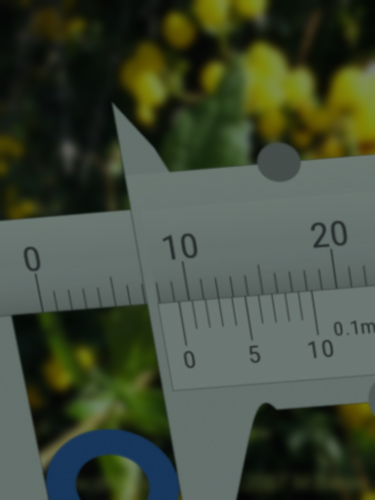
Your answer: **9.3** mm
